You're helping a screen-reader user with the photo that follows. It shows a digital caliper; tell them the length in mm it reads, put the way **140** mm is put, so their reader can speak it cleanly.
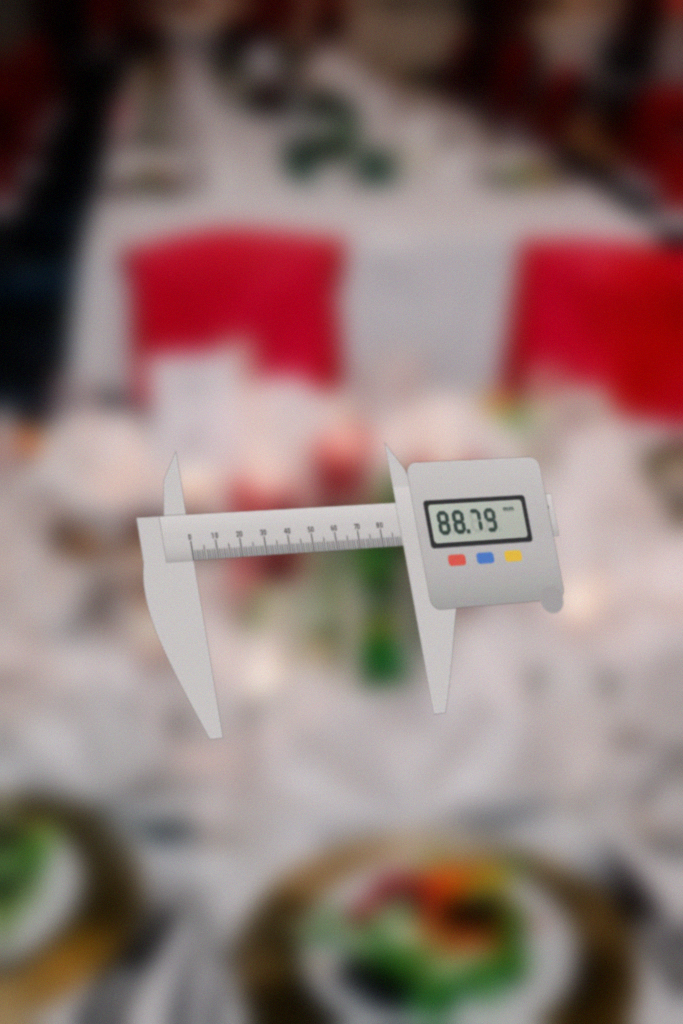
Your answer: **88.79** mm
